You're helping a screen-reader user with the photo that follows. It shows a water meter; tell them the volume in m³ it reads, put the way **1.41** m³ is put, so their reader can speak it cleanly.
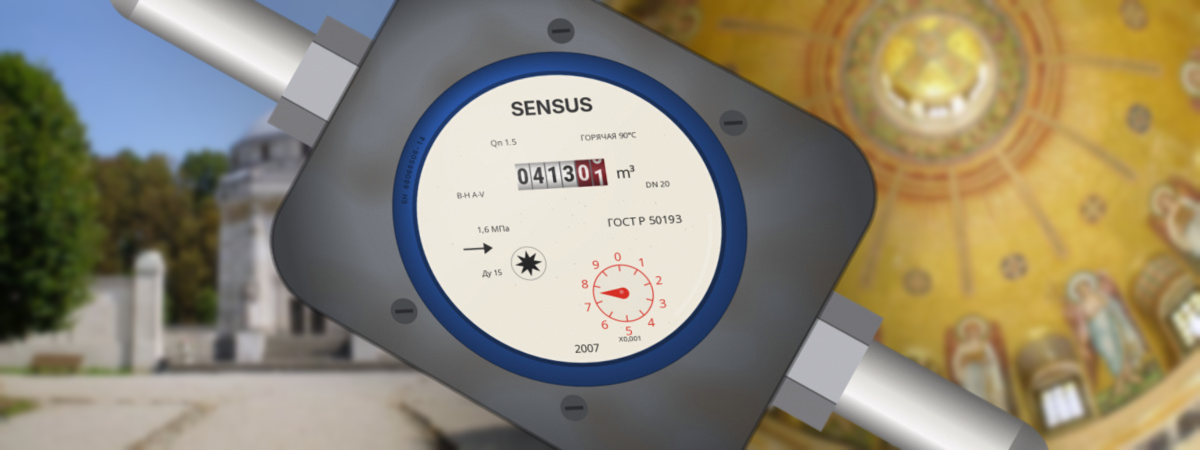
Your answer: **413.007** m³
